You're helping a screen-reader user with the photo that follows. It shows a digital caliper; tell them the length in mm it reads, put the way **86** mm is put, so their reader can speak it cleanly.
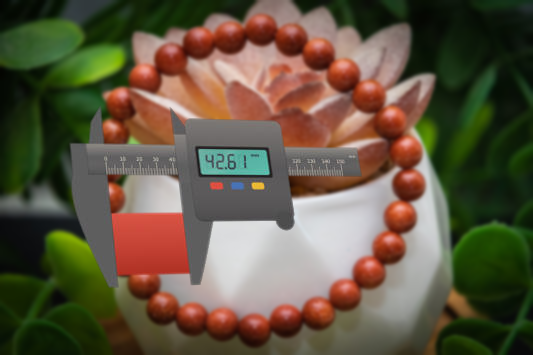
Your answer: **42.61** mm
